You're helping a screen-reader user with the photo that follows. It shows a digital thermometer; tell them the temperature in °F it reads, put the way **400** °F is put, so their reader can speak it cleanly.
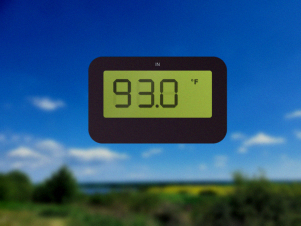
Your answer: **93.0** °F
